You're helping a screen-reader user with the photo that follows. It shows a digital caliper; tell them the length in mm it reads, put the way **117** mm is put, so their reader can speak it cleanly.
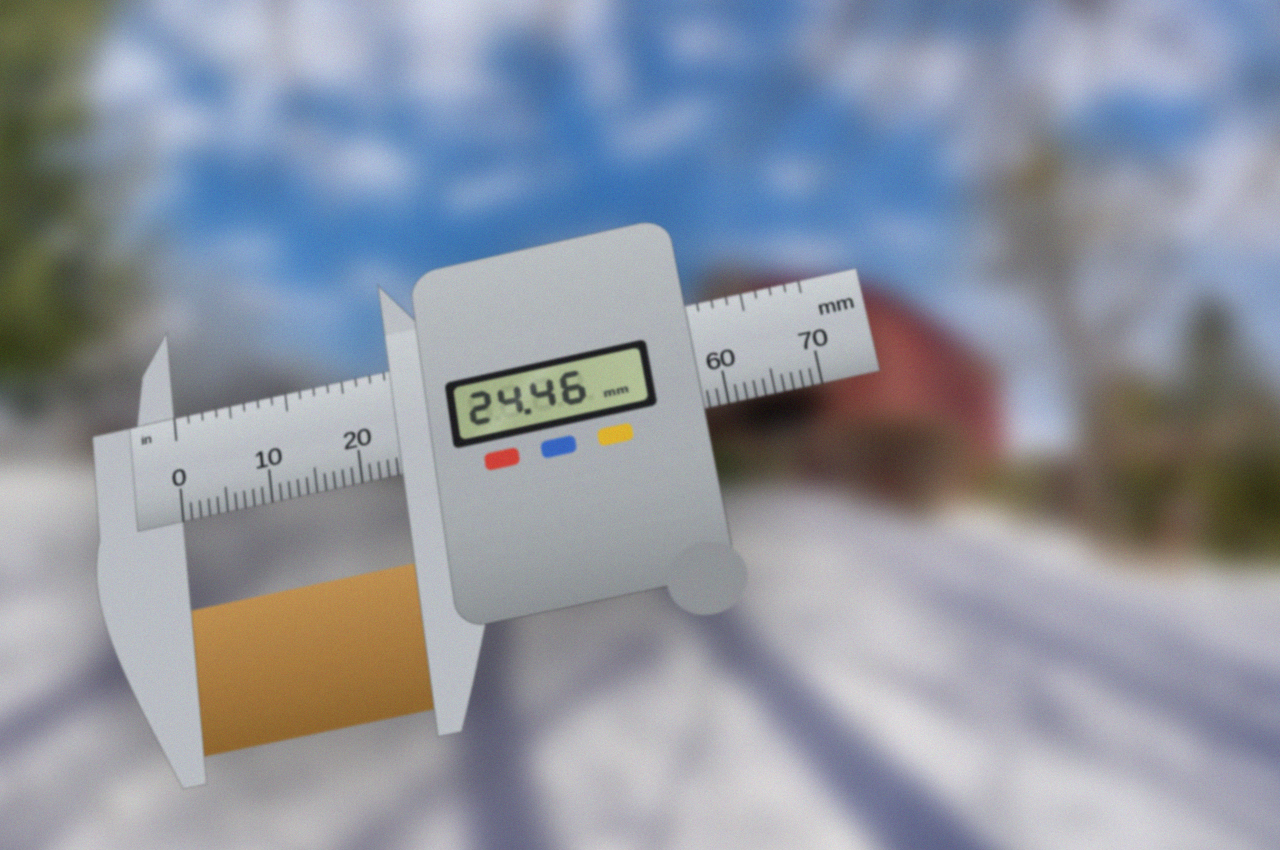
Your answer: **24.46** mm
